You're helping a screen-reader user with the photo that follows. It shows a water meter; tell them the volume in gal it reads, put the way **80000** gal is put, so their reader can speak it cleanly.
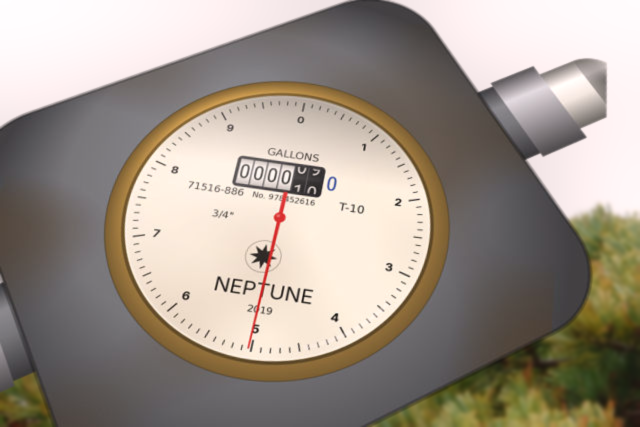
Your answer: **95.0** gal
